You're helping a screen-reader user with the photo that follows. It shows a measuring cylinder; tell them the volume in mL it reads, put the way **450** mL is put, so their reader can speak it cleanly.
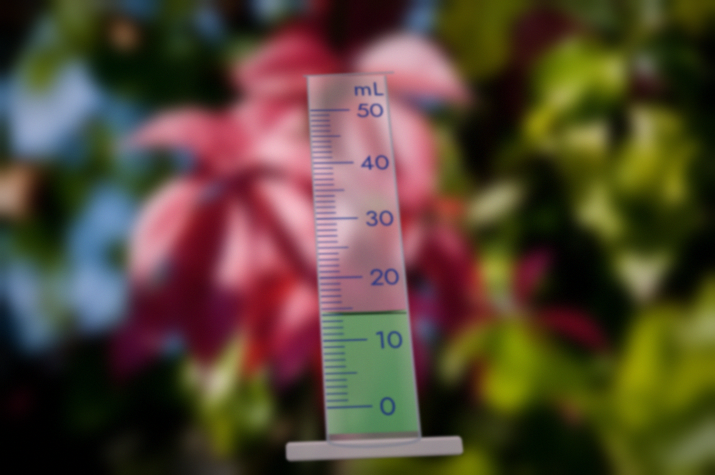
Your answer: **14** mL
